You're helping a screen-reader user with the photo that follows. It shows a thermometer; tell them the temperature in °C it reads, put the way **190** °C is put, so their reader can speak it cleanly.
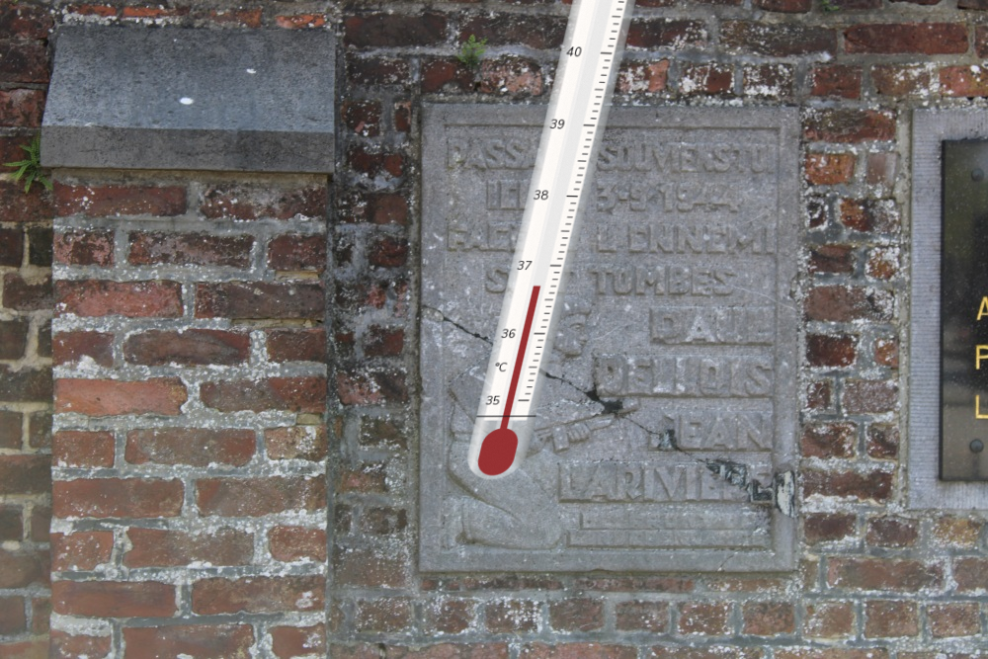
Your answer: **36.7** °C
